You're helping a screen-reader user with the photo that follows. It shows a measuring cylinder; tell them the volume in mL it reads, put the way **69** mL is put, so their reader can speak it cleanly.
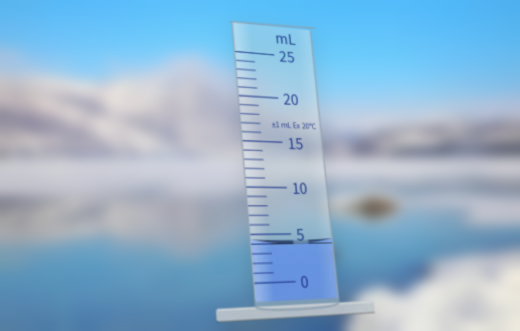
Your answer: **4** mL
